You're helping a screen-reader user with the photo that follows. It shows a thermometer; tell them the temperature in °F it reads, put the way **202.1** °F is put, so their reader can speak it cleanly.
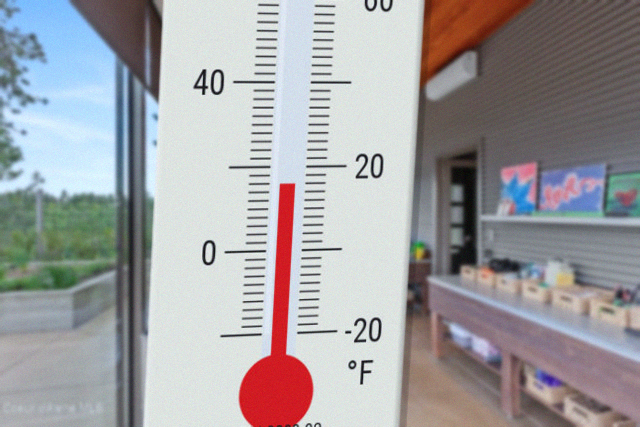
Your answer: **16** °F
